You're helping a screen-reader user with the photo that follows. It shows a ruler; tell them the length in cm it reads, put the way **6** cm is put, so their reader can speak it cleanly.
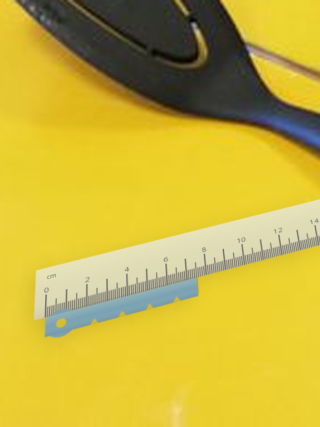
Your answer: **7.5** cm
